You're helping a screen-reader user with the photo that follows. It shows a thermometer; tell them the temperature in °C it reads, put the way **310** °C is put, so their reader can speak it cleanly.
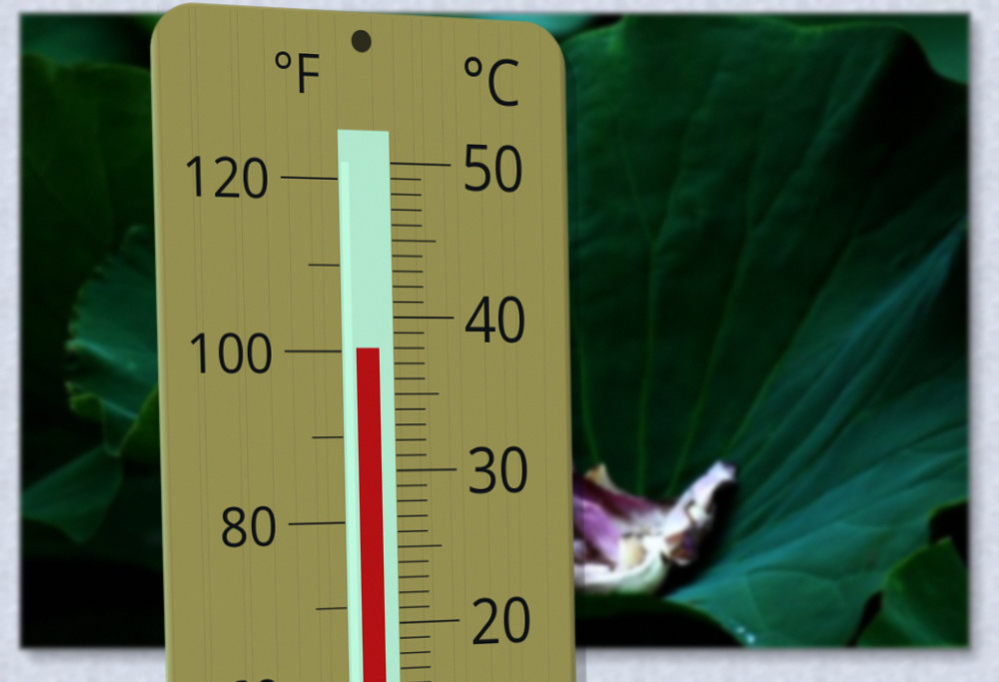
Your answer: **38** °C
